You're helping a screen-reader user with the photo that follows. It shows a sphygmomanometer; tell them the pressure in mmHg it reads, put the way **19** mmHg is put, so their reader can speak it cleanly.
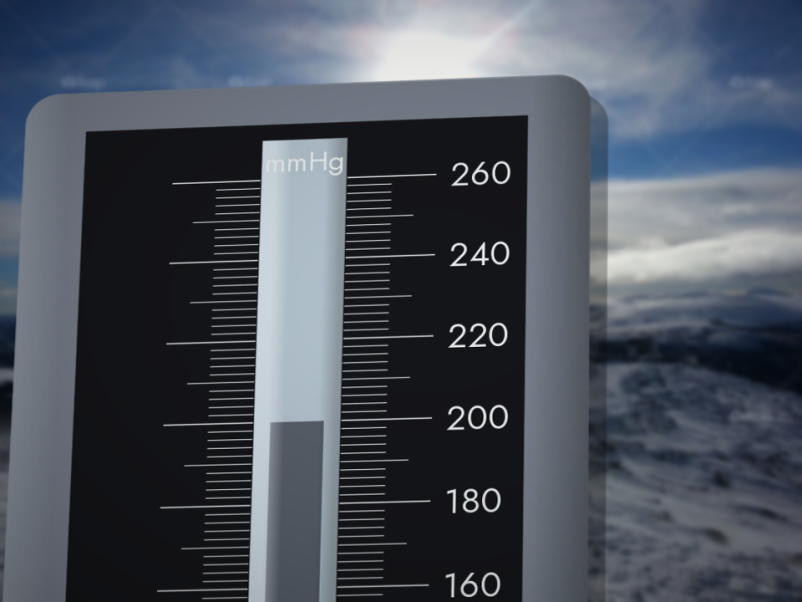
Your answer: **200** mmHg
